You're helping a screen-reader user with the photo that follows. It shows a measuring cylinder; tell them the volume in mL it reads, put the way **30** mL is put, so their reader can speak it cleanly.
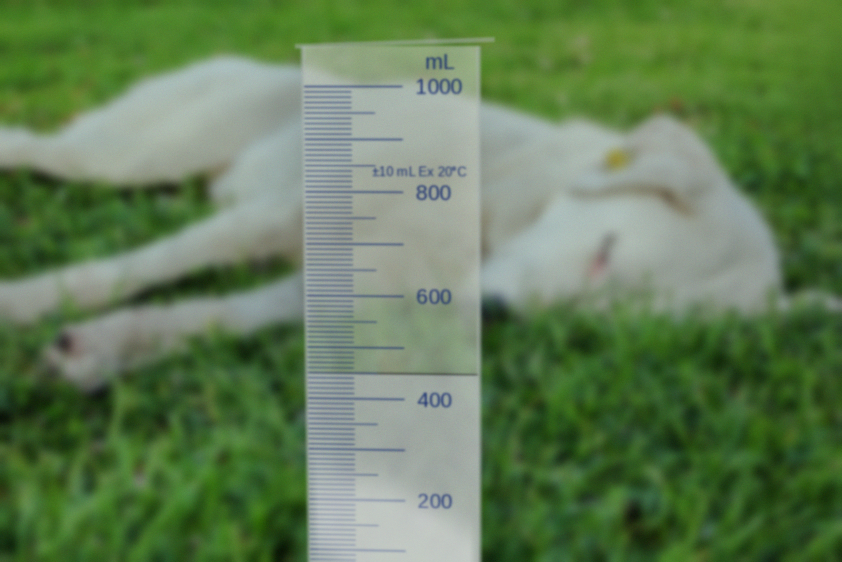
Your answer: **450** mL
